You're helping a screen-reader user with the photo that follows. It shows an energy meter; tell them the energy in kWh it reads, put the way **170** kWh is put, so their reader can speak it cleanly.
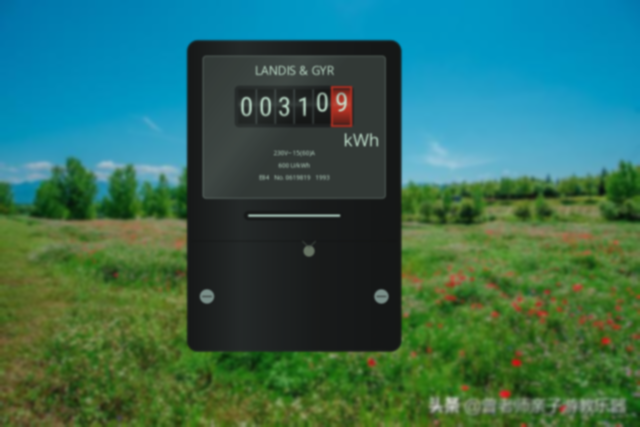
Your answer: **310.9** kWh
